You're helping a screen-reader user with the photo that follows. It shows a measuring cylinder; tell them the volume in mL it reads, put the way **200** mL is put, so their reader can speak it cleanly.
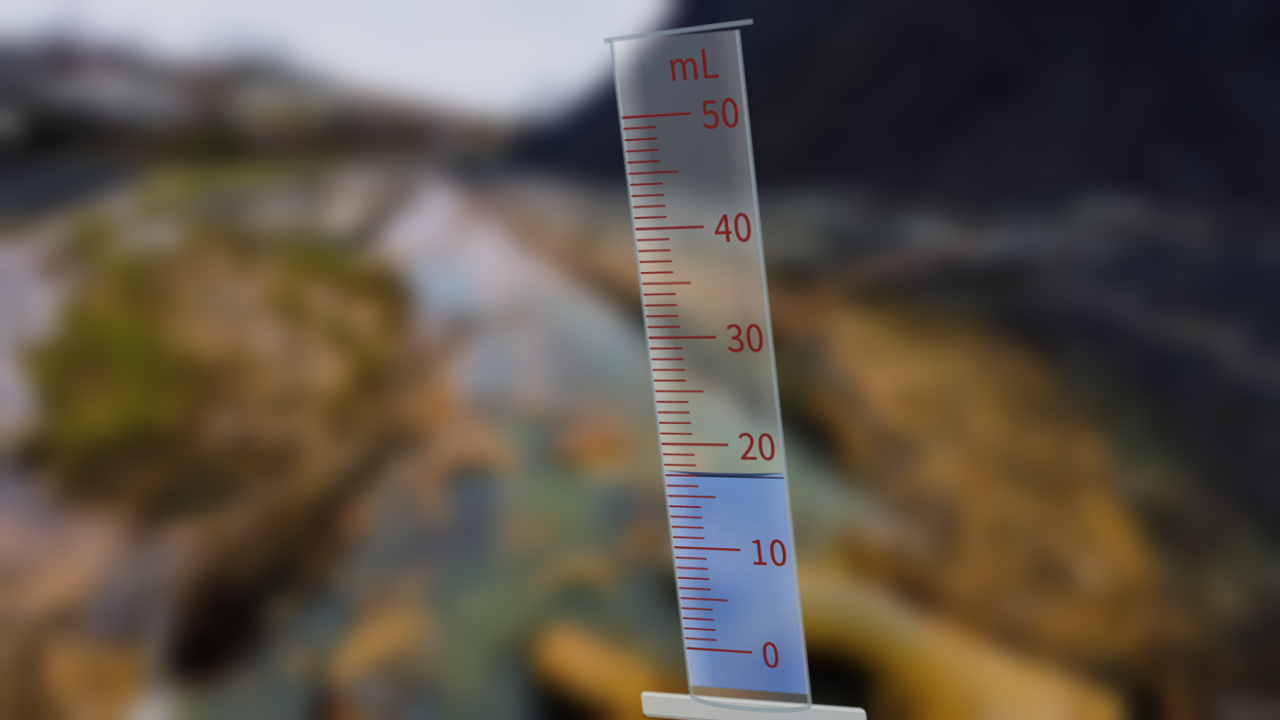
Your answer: **17** mL
